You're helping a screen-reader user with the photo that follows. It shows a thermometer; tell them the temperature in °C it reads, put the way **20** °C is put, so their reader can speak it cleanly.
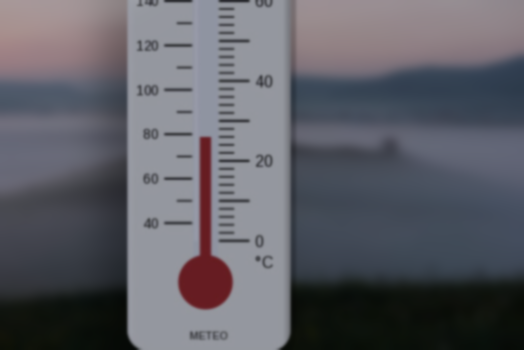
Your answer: **26** °C
